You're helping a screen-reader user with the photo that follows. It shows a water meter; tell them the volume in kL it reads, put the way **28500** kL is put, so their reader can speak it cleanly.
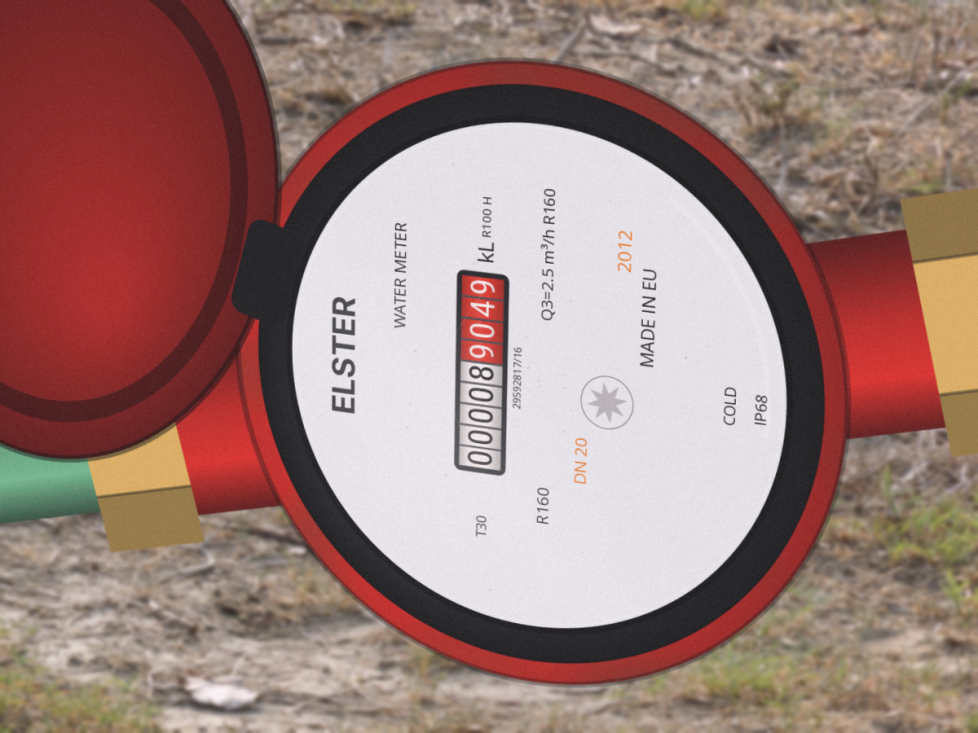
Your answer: **8.9049** kL
